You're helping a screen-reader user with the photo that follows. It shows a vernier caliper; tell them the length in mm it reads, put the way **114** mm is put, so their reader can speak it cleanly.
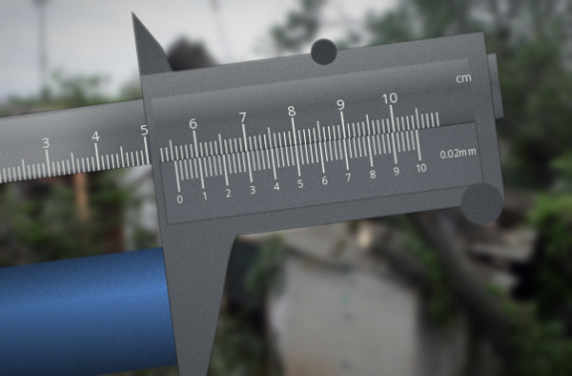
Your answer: **55.5** mm
